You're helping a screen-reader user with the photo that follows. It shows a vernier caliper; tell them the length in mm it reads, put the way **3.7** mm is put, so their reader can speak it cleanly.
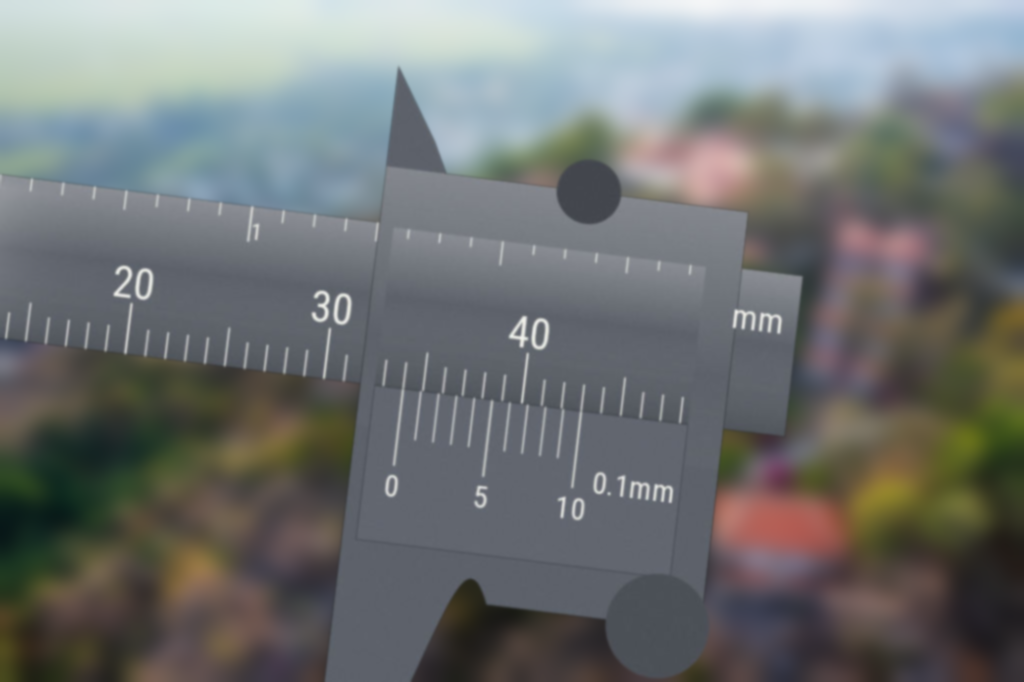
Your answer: **34.0** mm
